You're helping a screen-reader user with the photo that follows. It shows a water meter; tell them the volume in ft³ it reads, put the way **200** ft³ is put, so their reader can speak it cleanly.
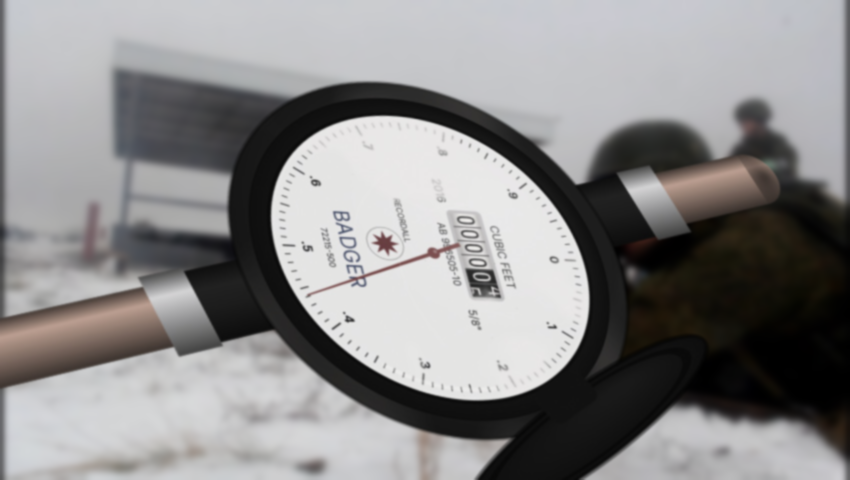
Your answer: **4.44** ft³
